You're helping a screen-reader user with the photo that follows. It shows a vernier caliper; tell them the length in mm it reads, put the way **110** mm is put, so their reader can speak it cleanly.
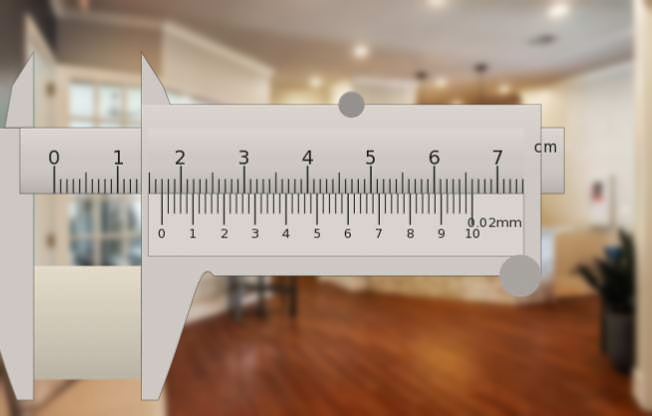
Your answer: **17.0** mm
